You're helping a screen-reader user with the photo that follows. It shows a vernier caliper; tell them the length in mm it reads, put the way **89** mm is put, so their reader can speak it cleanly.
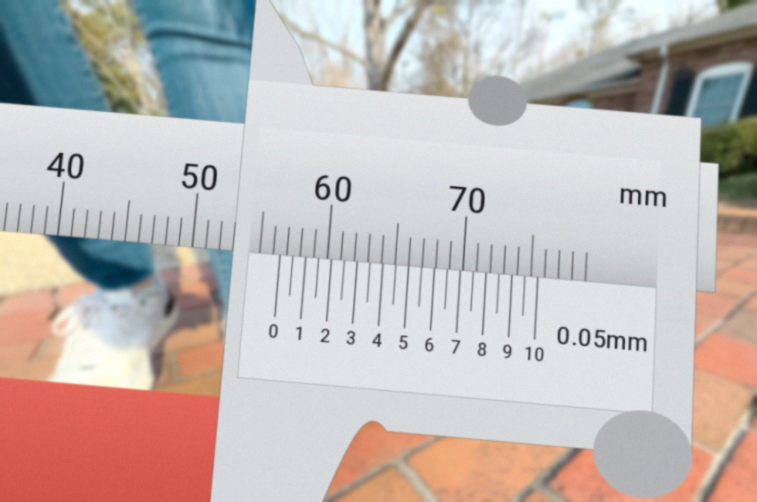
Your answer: **56.5** mm
